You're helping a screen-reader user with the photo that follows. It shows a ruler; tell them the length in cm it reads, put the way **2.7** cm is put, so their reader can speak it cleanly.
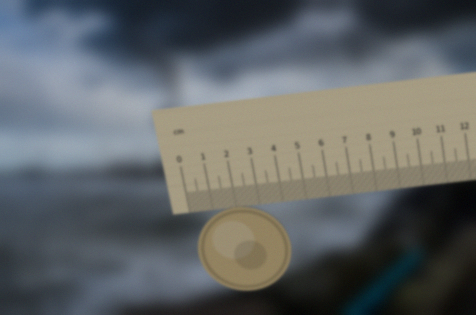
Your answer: **4** cm
